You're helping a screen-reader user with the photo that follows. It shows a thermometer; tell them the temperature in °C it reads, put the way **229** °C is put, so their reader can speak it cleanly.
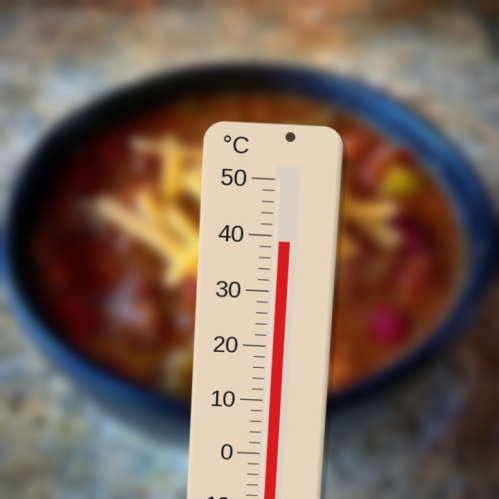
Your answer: **39** °C
